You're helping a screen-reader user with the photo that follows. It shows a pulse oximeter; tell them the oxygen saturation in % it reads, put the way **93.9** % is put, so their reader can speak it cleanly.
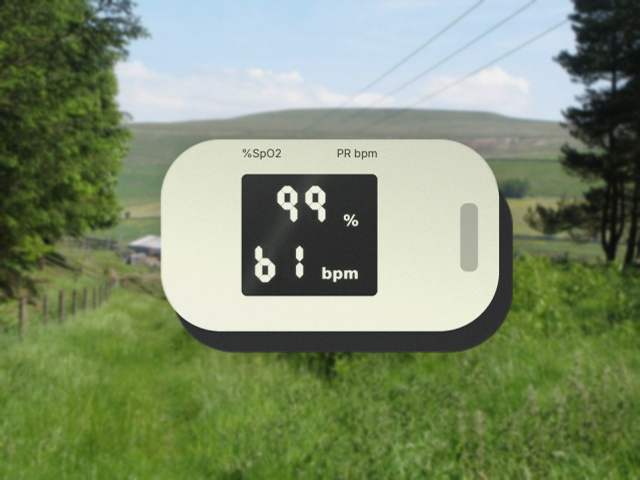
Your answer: **99** %
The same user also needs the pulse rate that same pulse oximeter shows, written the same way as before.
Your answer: **61** bpm
